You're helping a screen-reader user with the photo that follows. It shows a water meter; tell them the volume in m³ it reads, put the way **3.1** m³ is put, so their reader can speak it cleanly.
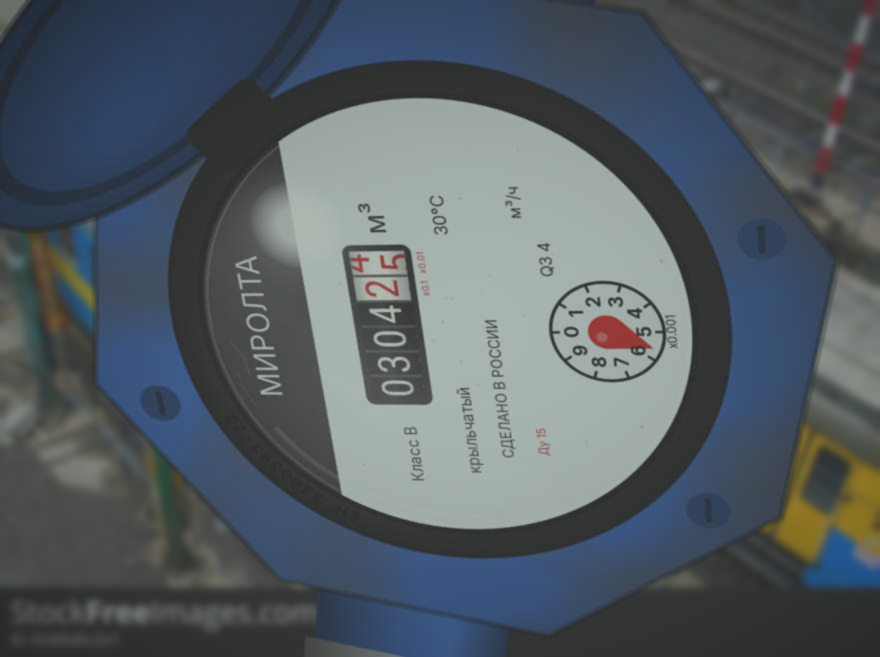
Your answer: **304.245** m³
